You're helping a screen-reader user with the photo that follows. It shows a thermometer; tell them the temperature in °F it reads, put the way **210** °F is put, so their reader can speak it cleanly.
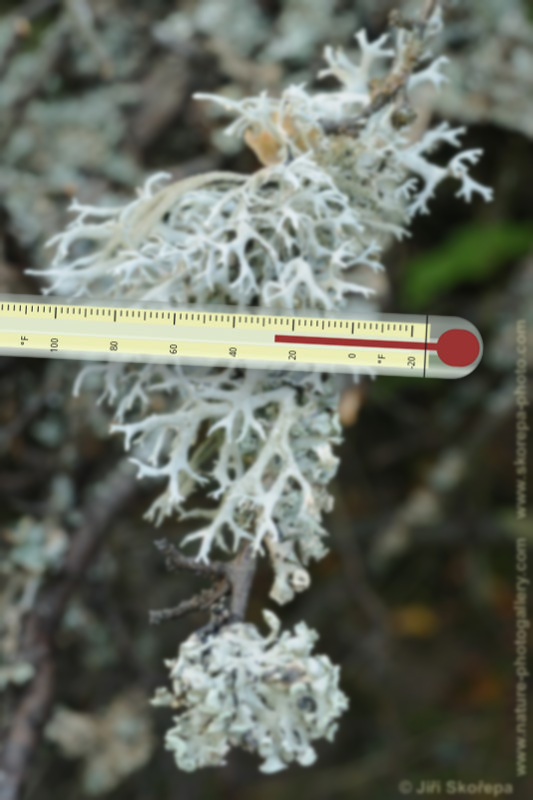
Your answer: **26** °F
